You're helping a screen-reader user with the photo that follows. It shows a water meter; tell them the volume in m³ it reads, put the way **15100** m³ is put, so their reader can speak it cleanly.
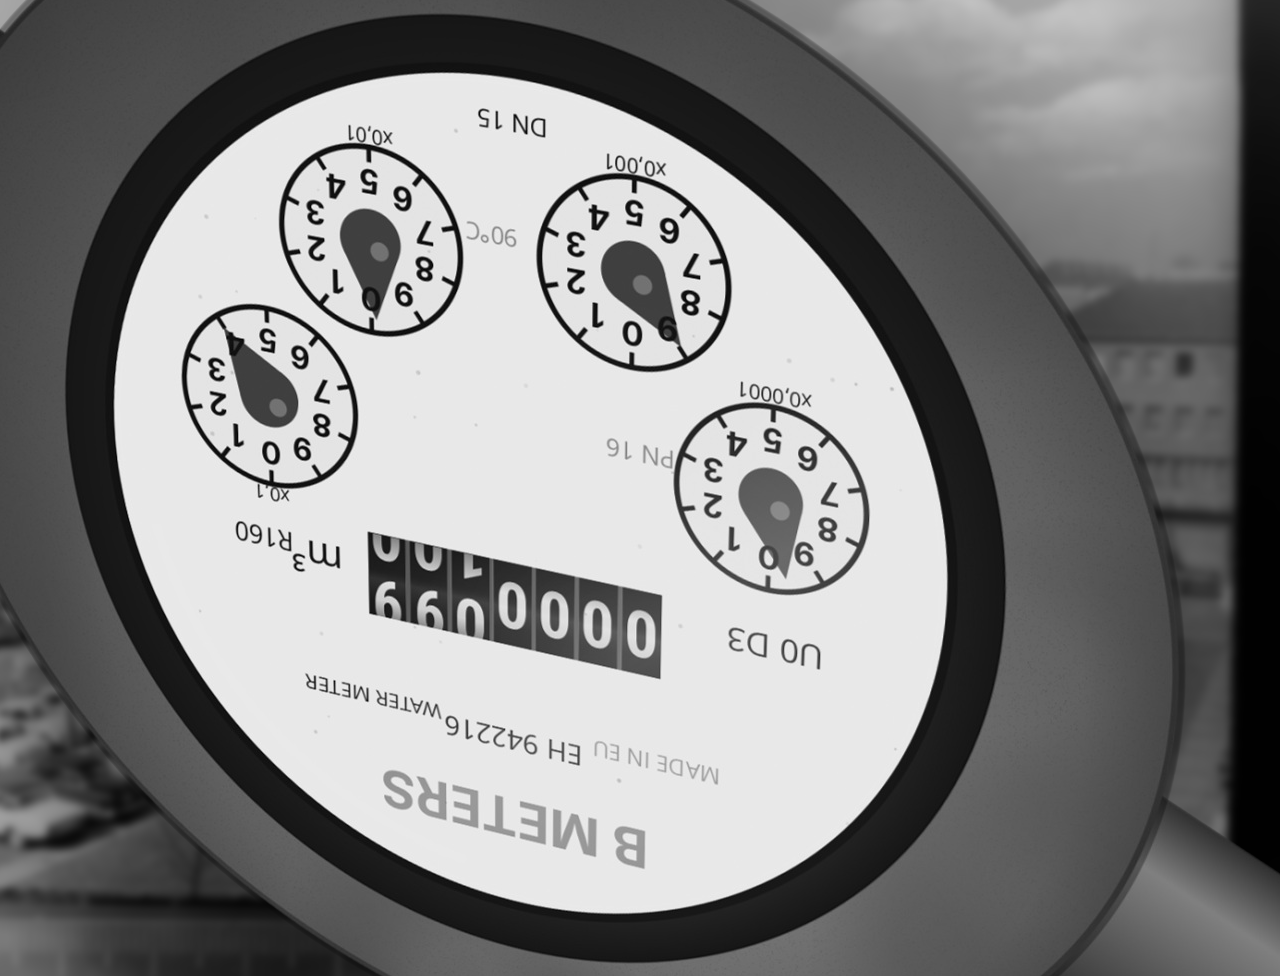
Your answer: **99.3989** m³
